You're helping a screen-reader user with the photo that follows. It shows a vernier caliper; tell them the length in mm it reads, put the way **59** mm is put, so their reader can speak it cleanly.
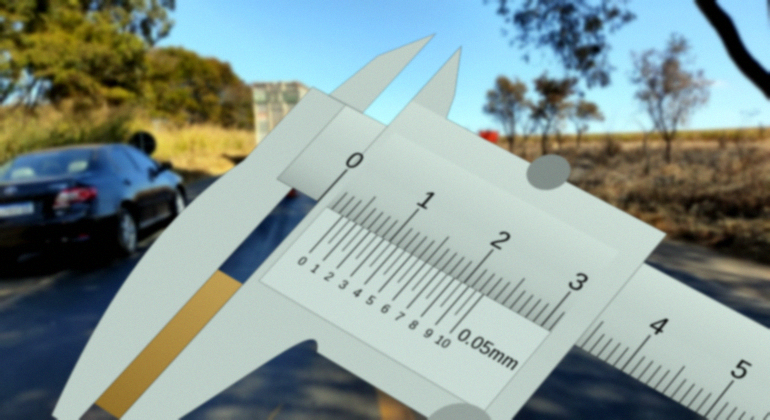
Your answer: **3.6** mm
